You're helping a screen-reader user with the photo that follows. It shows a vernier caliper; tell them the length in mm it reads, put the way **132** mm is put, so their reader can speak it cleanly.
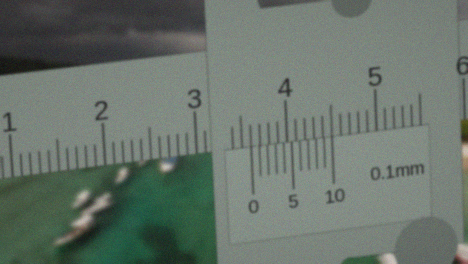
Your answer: **36.0** mm
